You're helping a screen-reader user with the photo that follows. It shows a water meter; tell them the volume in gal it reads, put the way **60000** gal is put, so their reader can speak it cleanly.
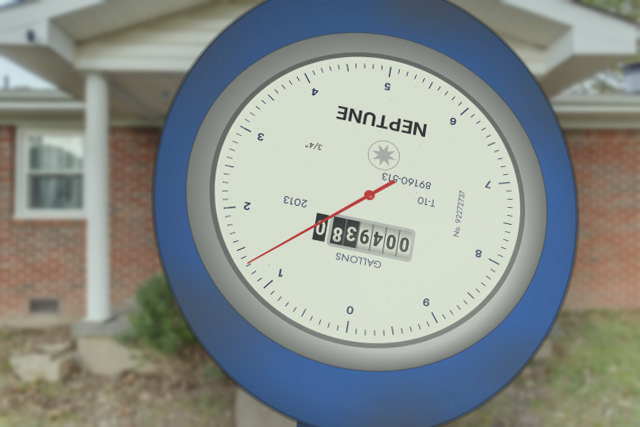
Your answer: **49381.3** gal
